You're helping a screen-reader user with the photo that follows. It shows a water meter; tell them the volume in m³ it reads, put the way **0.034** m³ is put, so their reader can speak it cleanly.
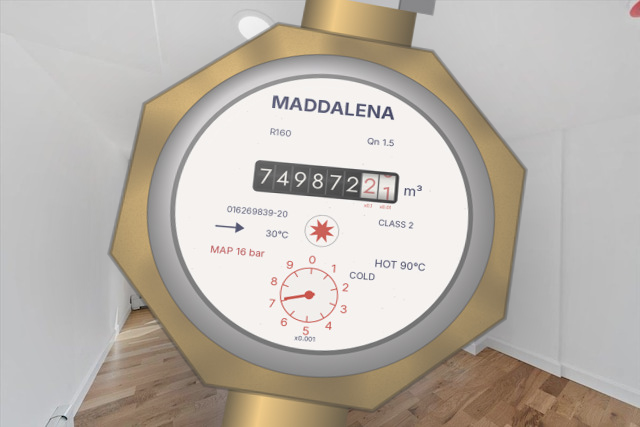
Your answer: **749872.207** m³
